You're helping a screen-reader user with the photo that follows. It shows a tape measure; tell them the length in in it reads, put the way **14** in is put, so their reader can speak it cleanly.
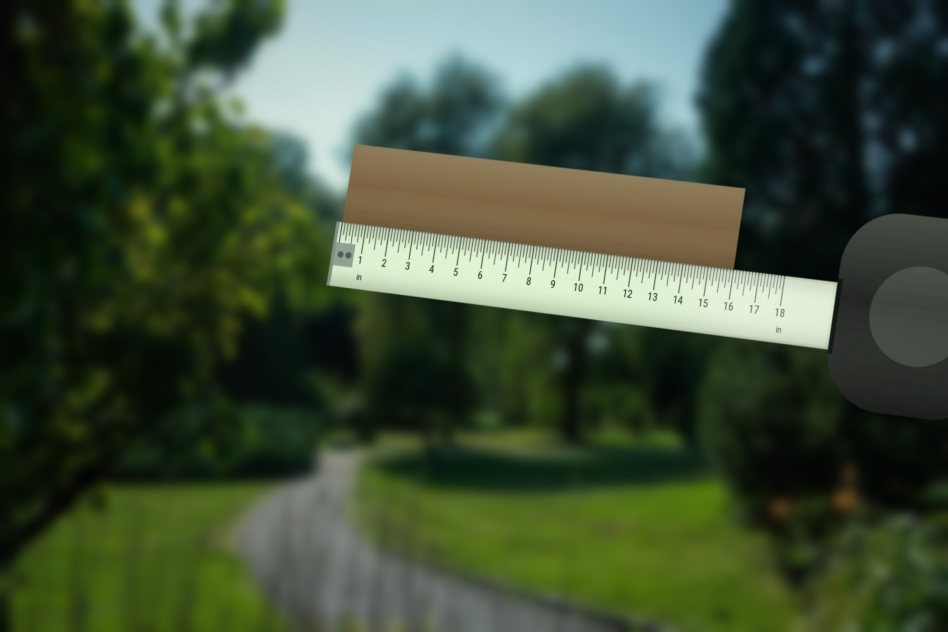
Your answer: **16** in
